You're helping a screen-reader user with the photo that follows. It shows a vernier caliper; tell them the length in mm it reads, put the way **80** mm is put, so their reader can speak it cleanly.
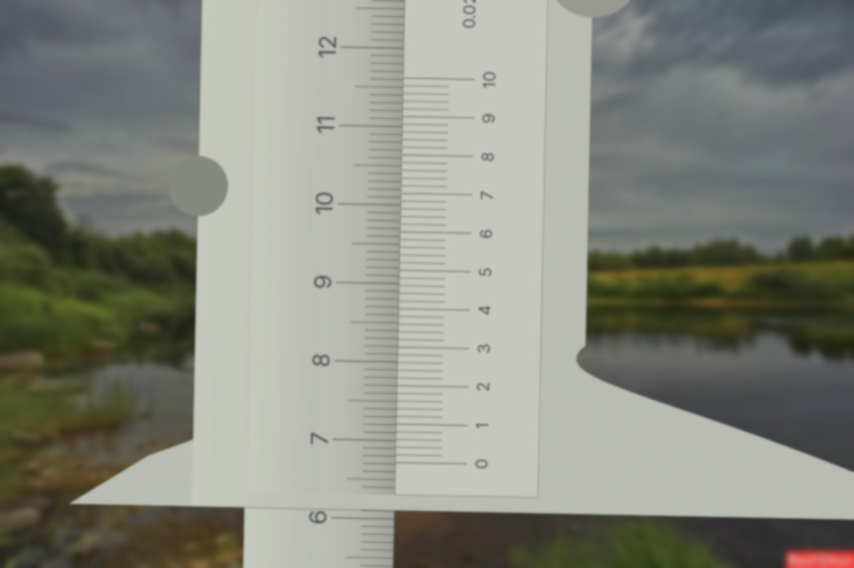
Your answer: **67.2** mm
